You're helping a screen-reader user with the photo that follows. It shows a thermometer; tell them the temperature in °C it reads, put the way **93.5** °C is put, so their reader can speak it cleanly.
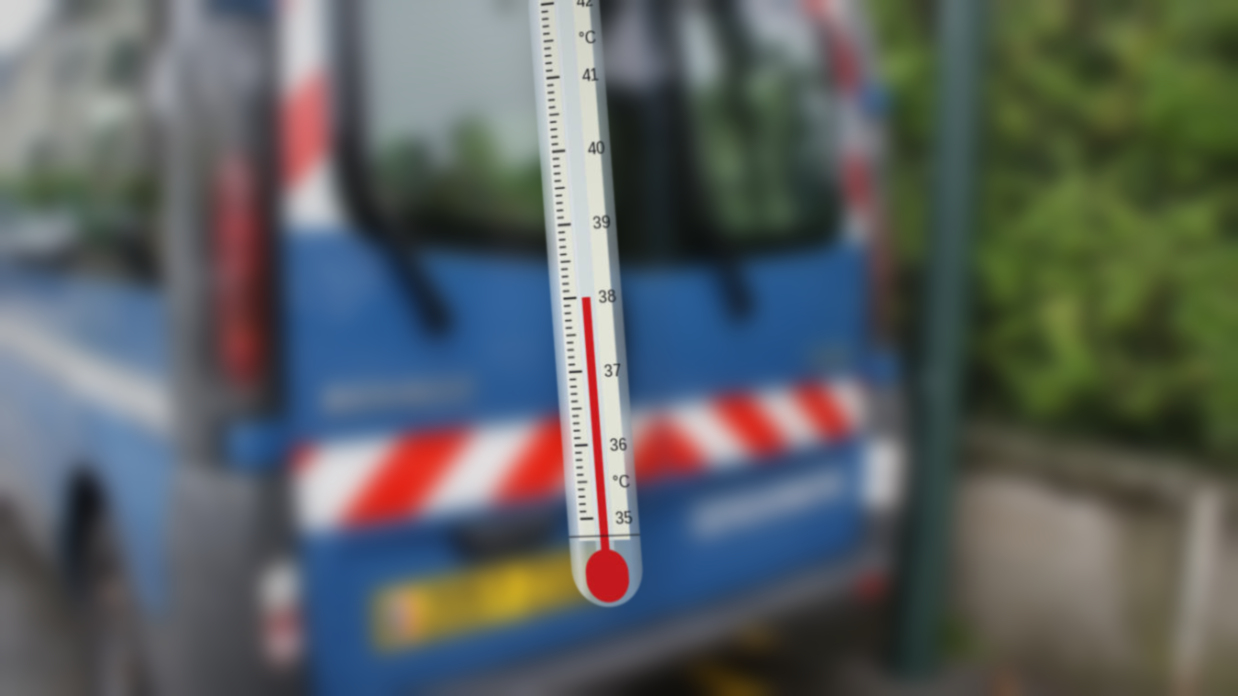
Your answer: **38** °C
